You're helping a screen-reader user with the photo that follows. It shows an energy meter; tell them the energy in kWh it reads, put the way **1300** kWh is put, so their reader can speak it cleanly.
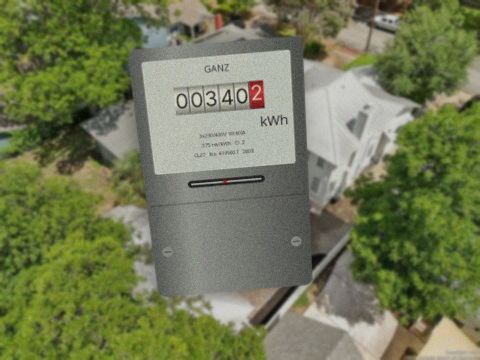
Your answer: **340.2** kWh
